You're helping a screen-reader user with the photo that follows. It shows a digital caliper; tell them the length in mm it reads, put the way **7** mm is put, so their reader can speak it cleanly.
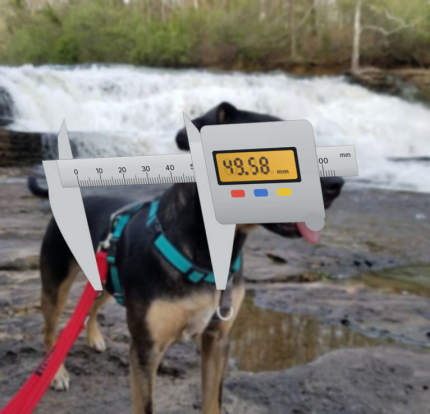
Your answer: **49.58** mm
